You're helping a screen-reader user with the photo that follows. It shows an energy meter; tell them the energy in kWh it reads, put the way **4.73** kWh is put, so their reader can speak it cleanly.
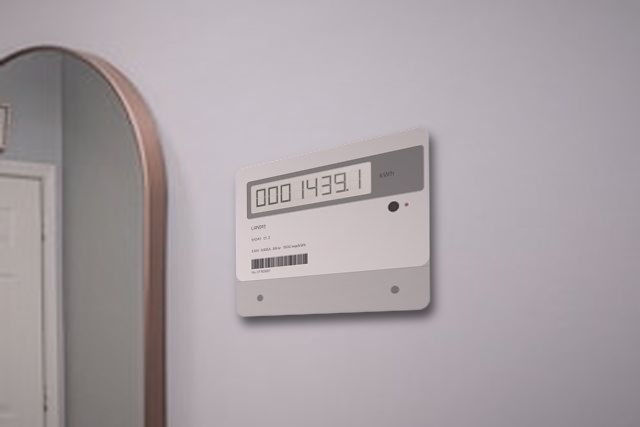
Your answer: **1439.1** kWh
